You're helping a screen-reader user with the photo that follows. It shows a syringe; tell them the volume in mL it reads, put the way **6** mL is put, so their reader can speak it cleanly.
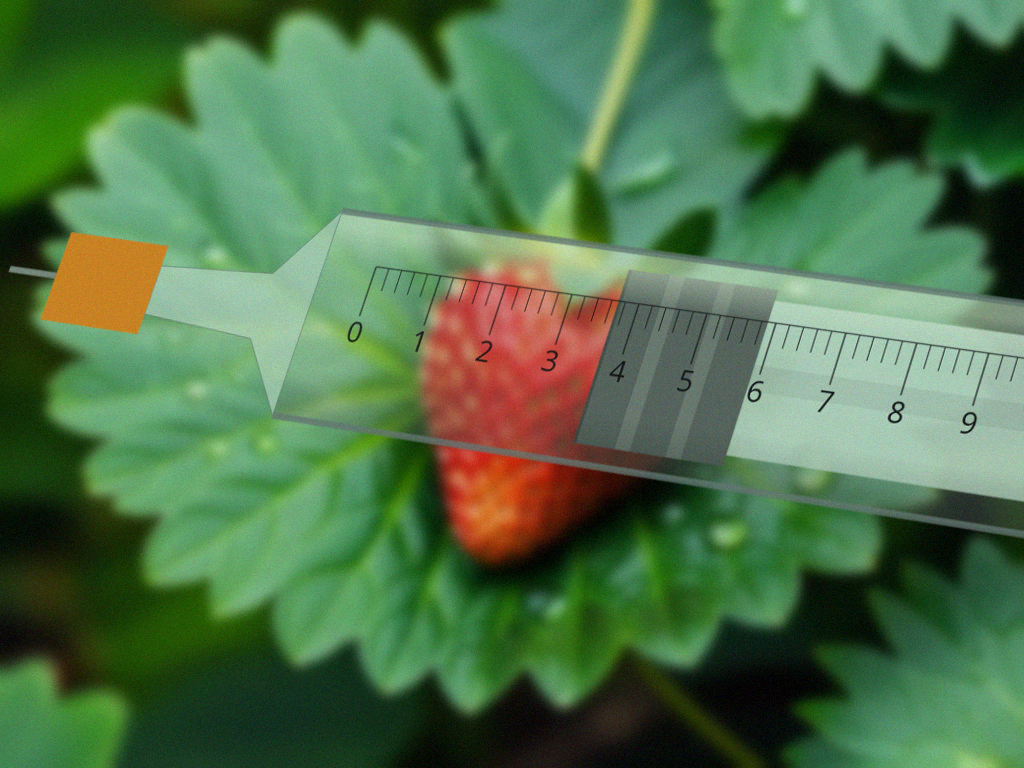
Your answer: **3.7** mL
